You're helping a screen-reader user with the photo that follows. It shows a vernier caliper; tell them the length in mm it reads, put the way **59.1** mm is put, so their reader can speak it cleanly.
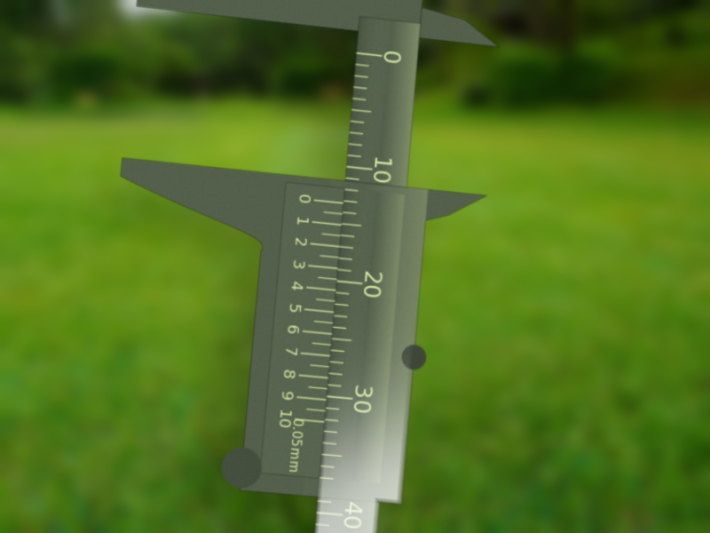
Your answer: **13.2** mm
